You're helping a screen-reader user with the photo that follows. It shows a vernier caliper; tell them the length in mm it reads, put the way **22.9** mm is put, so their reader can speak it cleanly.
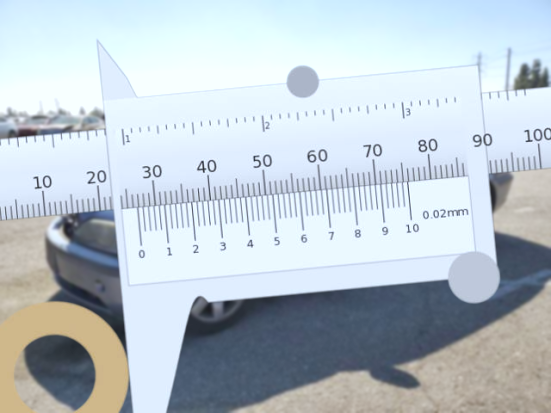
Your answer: **26.8** mm
